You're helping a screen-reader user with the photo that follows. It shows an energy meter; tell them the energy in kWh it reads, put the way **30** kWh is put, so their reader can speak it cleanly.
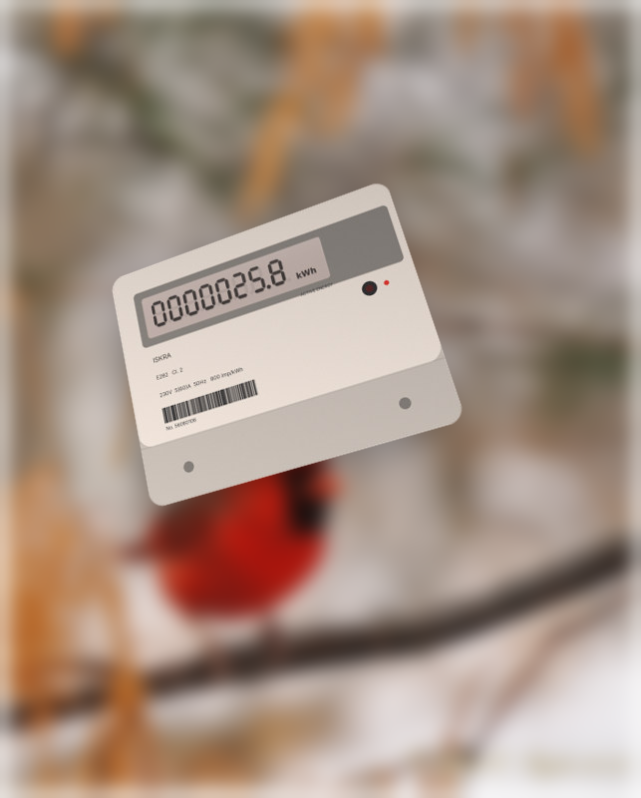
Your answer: **25.8** kWh
